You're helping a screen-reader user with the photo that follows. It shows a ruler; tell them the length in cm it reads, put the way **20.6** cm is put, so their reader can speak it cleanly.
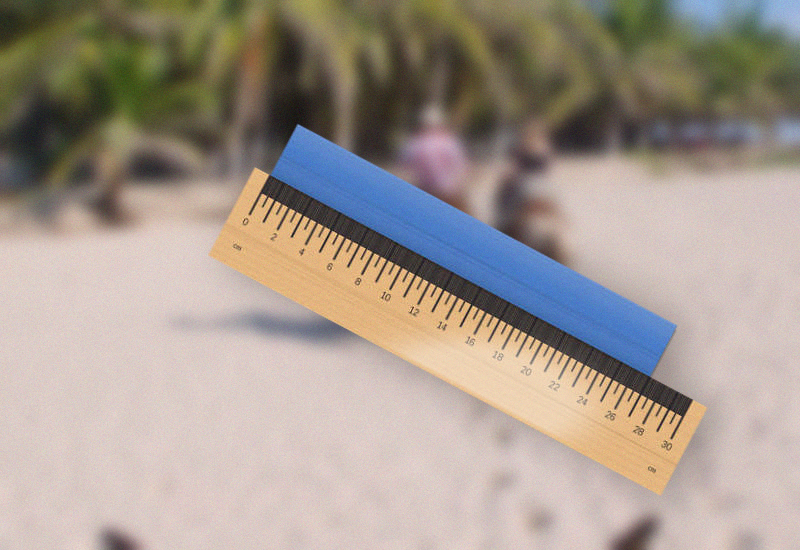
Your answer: **27** cm
